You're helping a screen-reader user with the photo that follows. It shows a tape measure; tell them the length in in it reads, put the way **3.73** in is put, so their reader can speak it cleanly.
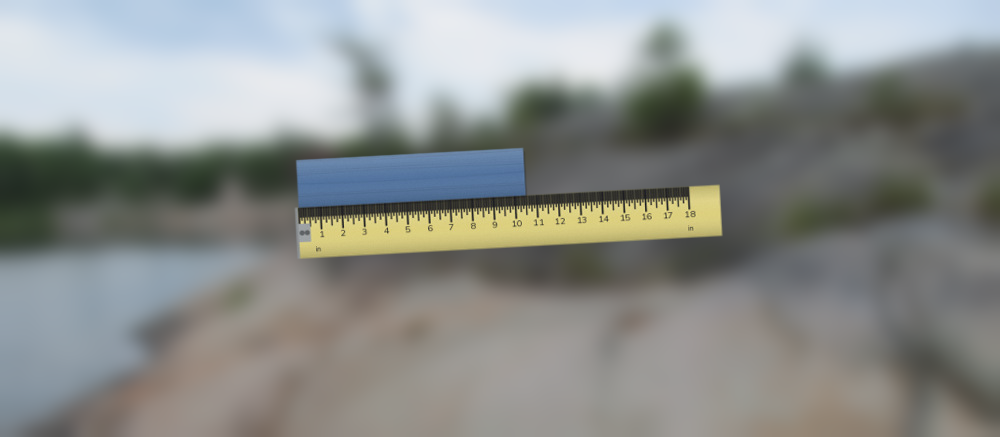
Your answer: **10.5** in
